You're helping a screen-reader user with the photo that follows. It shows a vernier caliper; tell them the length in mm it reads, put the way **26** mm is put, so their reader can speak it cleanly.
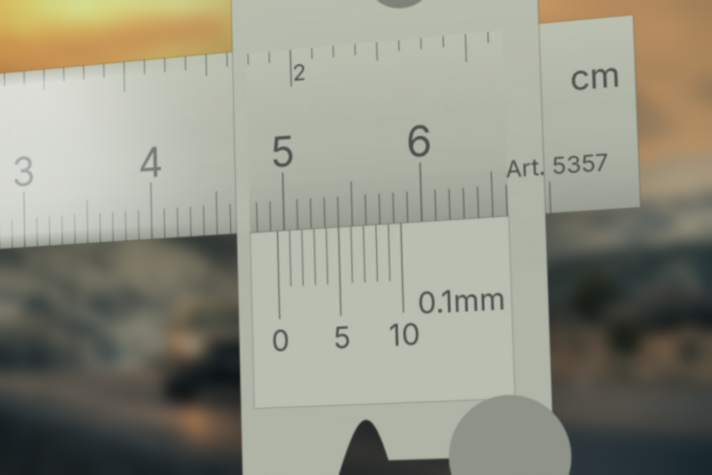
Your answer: **49.5** mm
